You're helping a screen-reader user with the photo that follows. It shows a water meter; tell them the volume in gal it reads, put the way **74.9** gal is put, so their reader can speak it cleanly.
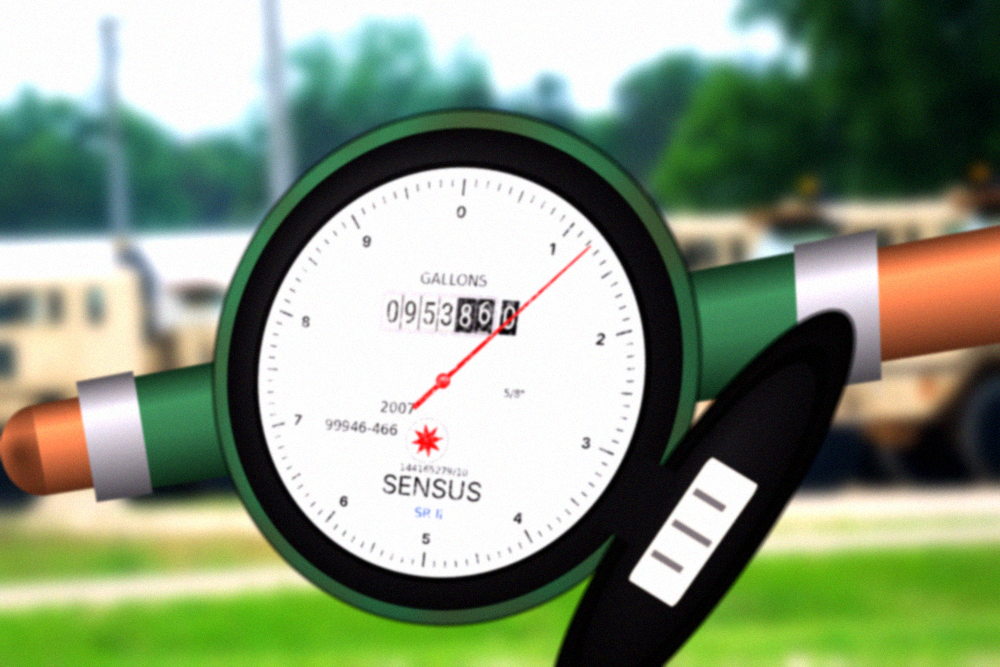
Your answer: **953861.2** gal
